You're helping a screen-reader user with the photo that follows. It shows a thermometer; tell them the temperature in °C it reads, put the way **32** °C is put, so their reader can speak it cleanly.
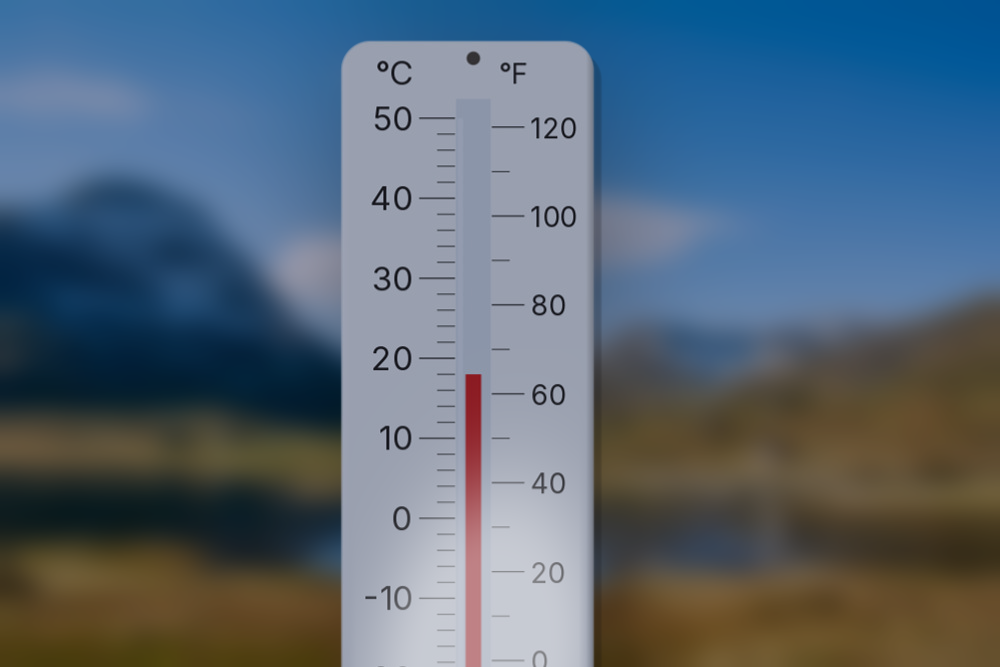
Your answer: **18** °C
